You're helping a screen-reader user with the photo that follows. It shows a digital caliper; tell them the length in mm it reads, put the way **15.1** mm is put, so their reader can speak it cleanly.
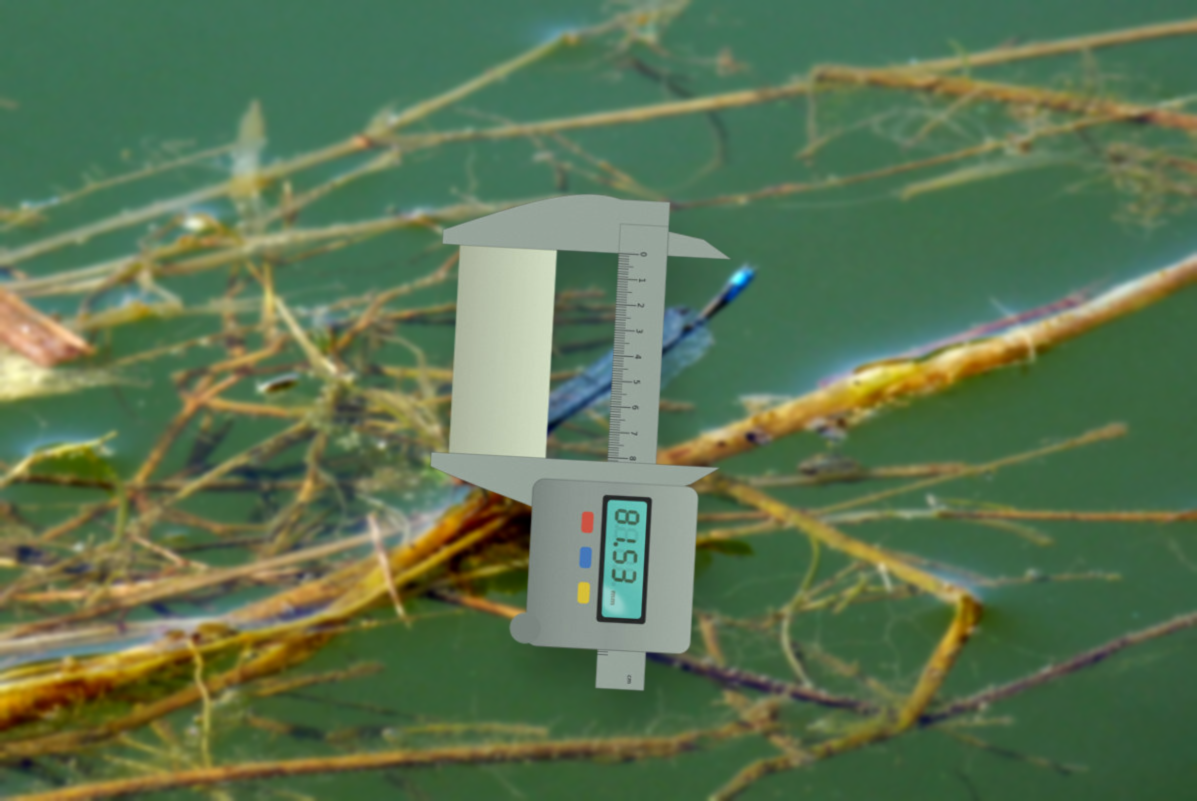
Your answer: **81.53** mm
